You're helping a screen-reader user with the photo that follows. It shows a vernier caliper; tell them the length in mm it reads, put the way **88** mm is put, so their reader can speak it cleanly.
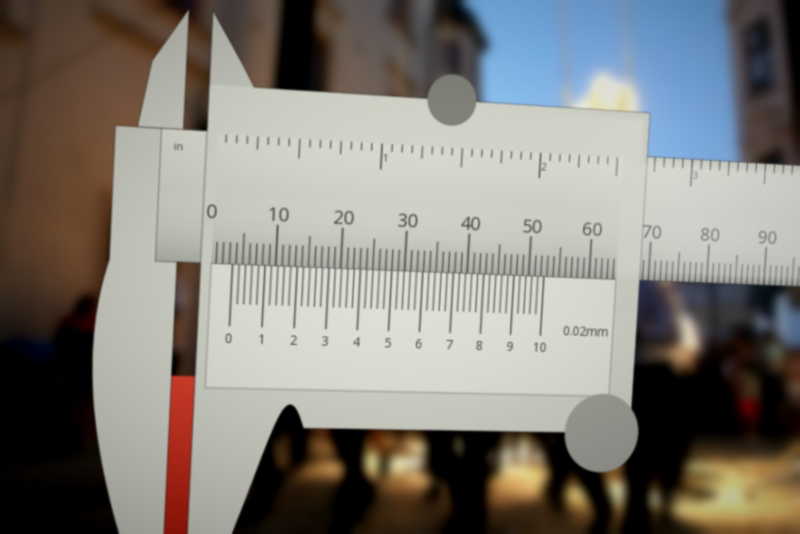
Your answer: **3.5** mm
